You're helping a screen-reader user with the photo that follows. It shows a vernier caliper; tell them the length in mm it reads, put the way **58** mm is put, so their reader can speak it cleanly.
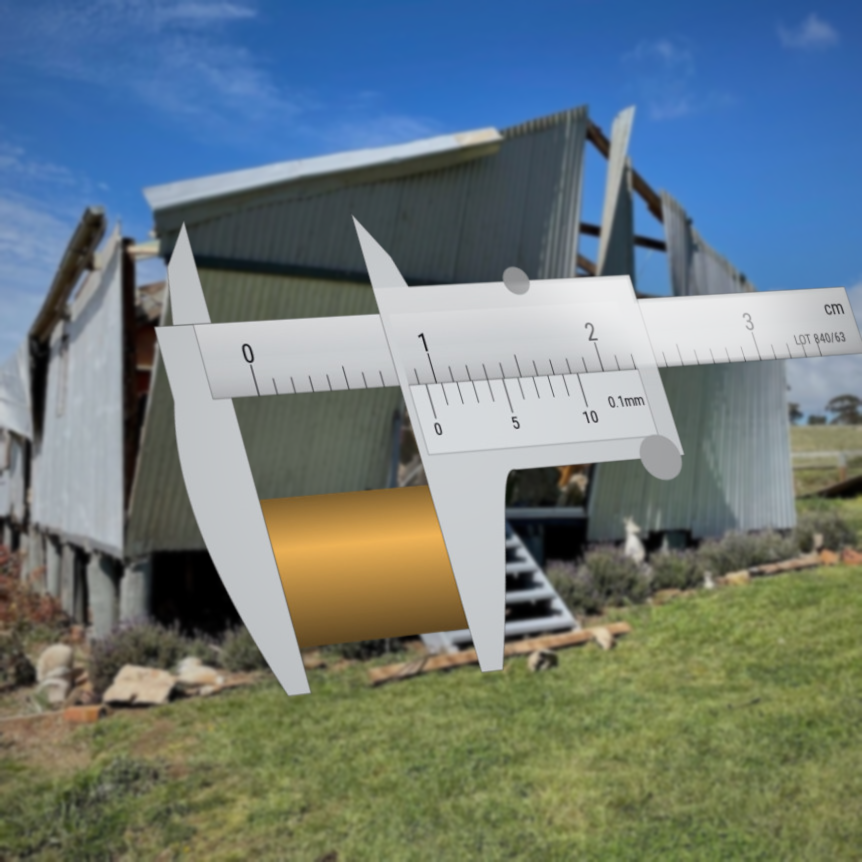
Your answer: **9.4** mm
